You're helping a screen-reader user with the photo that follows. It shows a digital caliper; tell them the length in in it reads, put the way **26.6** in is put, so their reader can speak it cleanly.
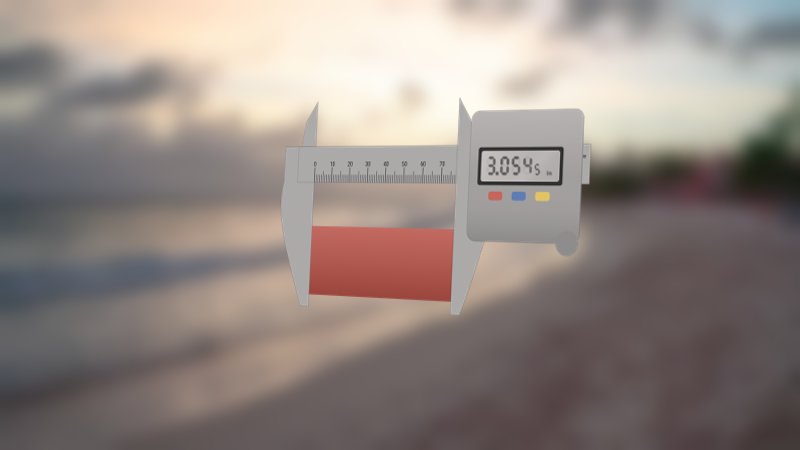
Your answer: **3.0545** in
